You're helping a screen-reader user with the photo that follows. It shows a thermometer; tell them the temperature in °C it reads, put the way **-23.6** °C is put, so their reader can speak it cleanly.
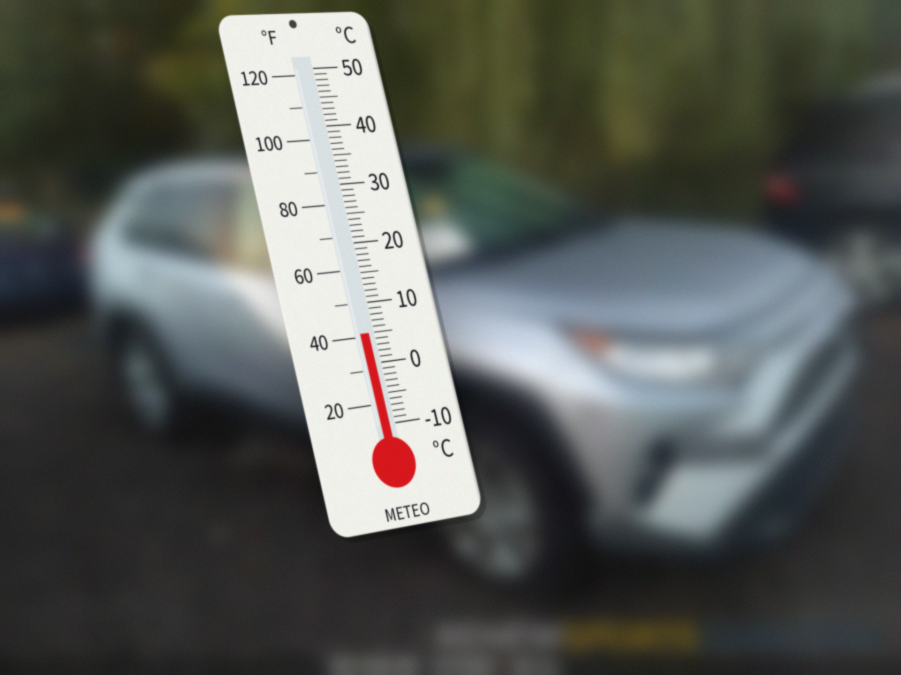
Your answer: **5** °C
